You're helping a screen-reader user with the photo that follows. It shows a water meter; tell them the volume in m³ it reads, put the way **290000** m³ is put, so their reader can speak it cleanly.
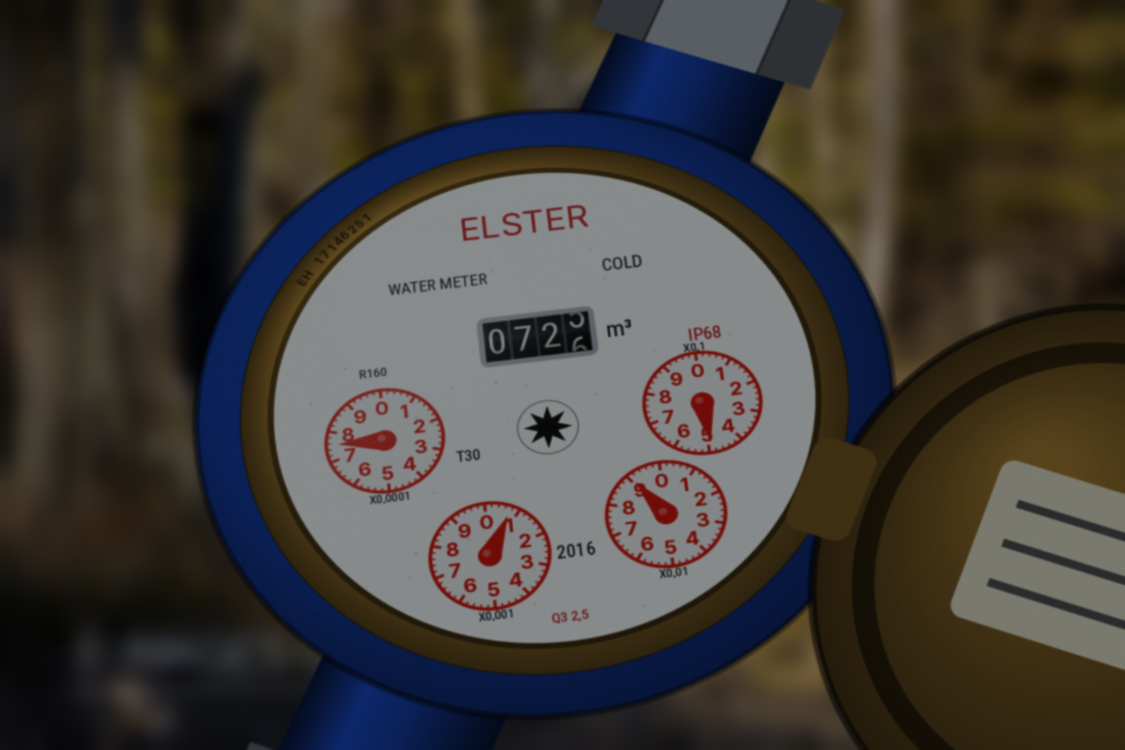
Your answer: **725.4907** m³
